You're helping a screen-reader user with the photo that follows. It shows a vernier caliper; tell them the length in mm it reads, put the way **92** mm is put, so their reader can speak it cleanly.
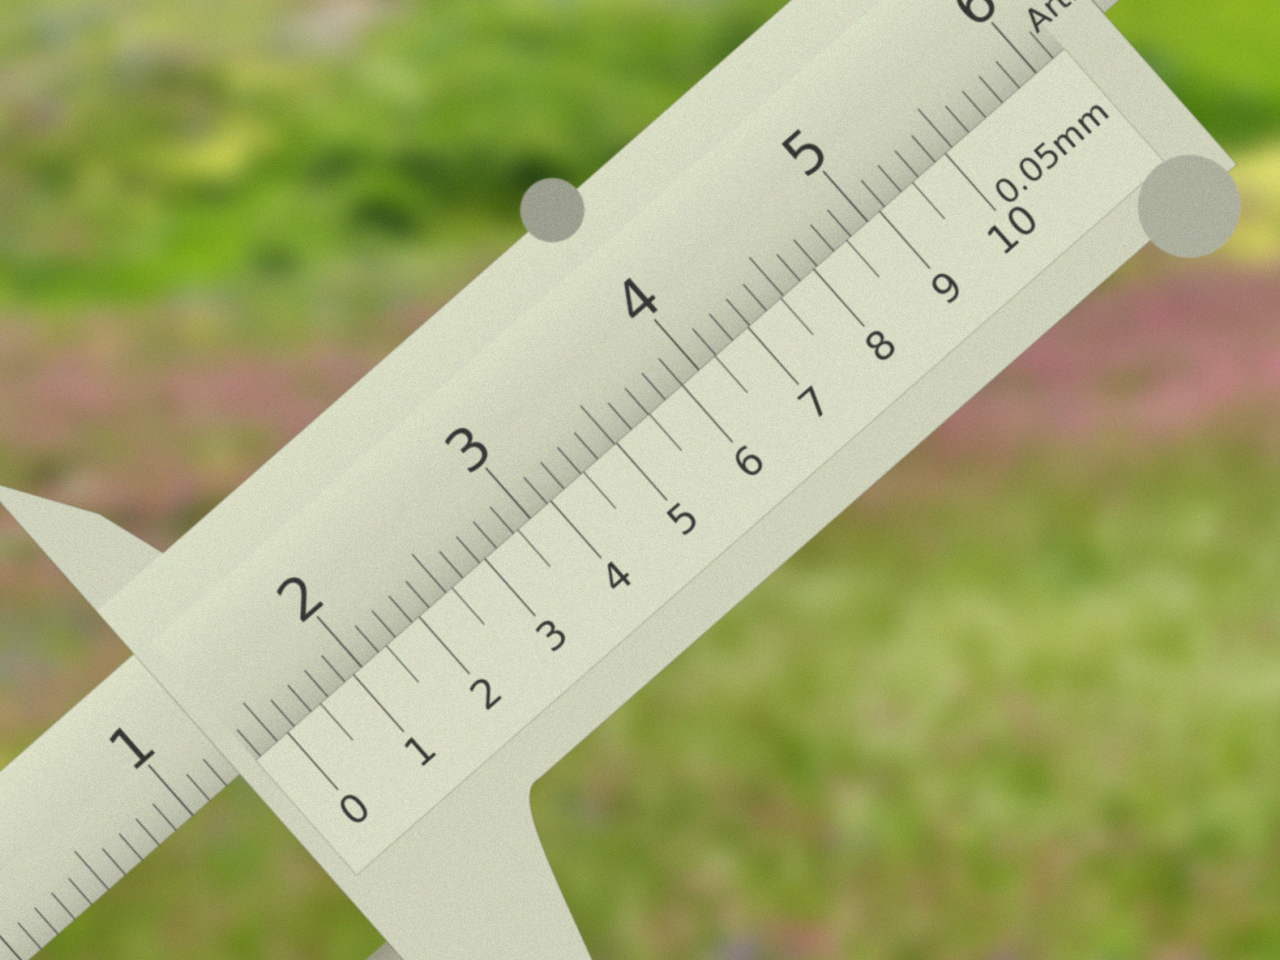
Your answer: **15.6** mm
